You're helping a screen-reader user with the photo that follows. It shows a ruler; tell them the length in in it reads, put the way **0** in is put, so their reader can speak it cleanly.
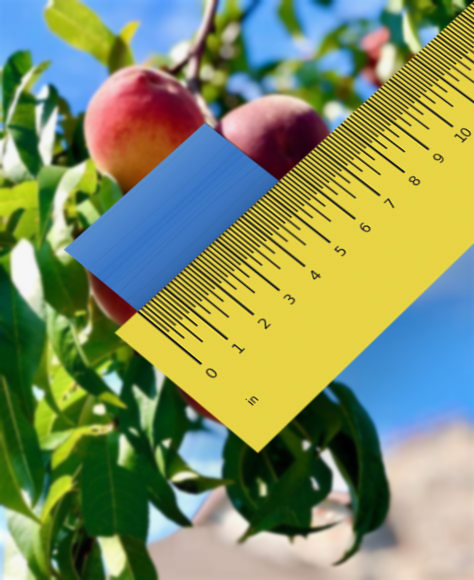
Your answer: **5.5** in
